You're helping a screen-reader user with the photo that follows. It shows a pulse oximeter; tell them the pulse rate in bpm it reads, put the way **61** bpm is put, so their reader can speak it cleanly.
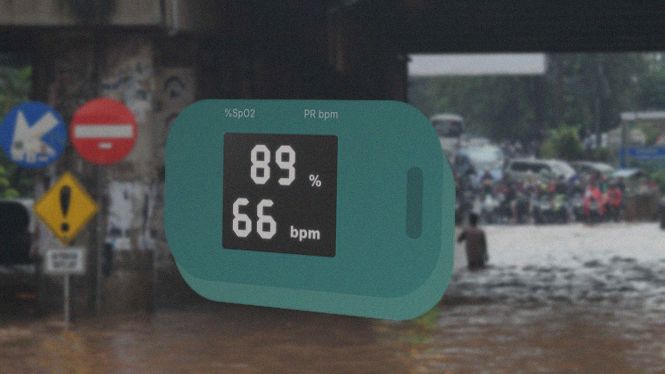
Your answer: **66** bpm
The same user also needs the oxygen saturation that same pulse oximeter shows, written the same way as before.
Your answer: **89** %
